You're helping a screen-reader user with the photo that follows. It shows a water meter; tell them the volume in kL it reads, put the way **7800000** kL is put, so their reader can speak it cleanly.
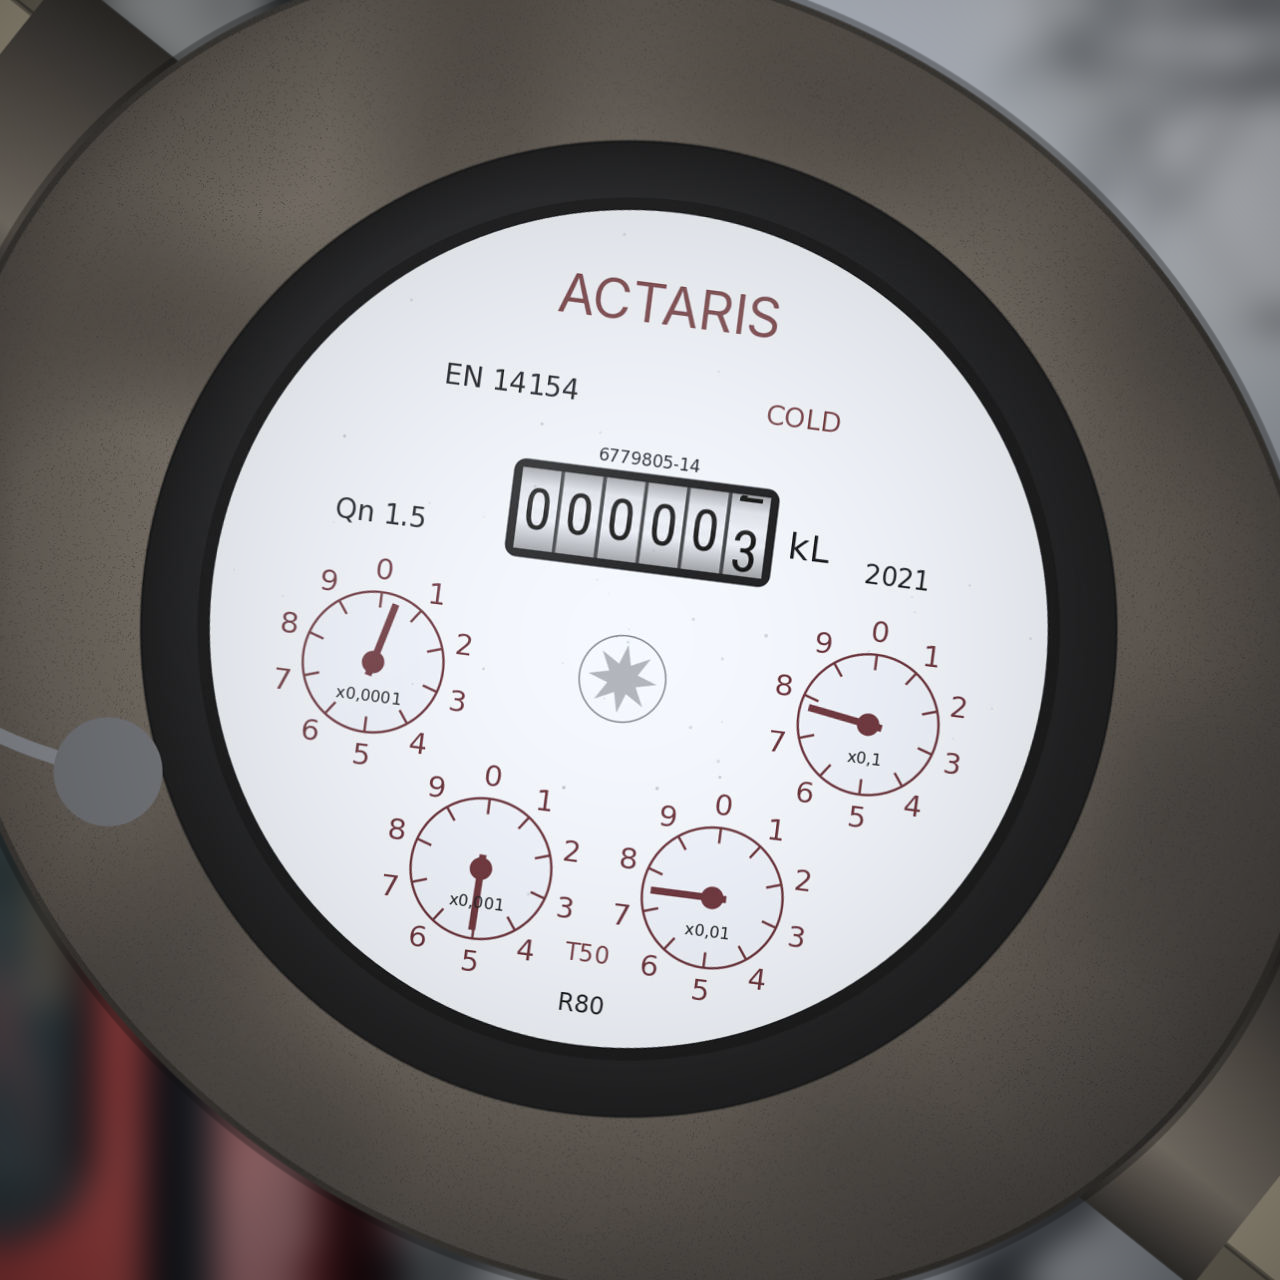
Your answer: **2.7750** kL
